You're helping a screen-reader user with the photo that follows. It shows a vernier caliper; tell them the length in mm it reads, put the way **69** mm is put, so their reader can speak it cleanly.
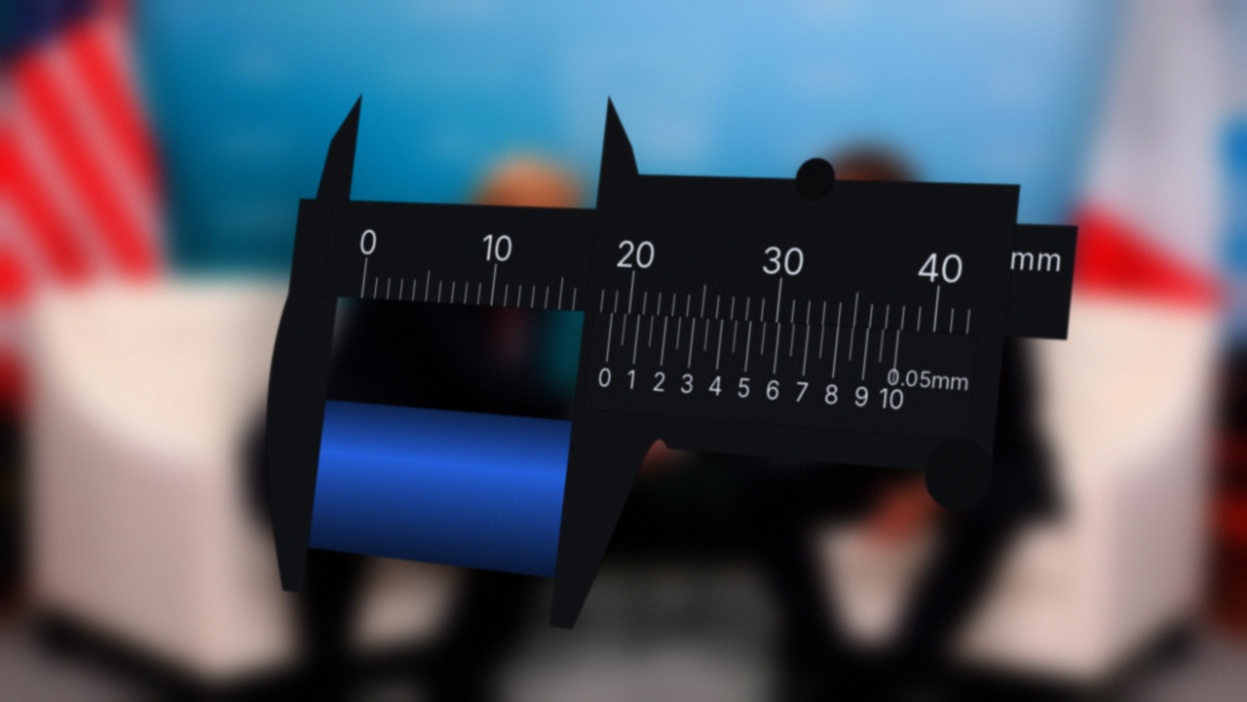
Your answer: **18.8** mm
